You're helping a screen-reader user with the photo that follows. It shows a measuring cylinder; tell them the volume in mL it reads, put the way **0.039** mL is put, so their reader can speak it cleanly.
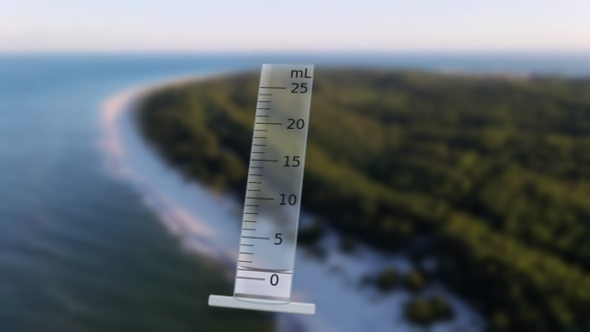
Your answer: **1** mL
